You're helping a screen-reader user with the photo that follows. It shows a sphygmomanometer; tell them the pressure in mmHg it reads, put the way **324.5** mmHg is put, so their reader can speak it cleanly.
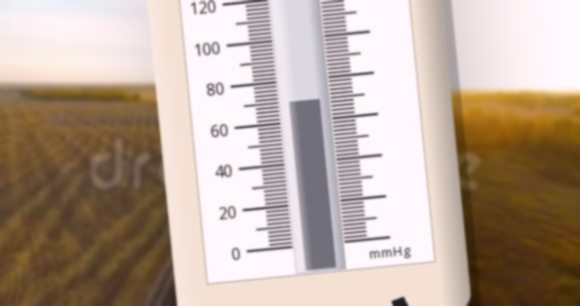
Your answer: **70** mmHg
